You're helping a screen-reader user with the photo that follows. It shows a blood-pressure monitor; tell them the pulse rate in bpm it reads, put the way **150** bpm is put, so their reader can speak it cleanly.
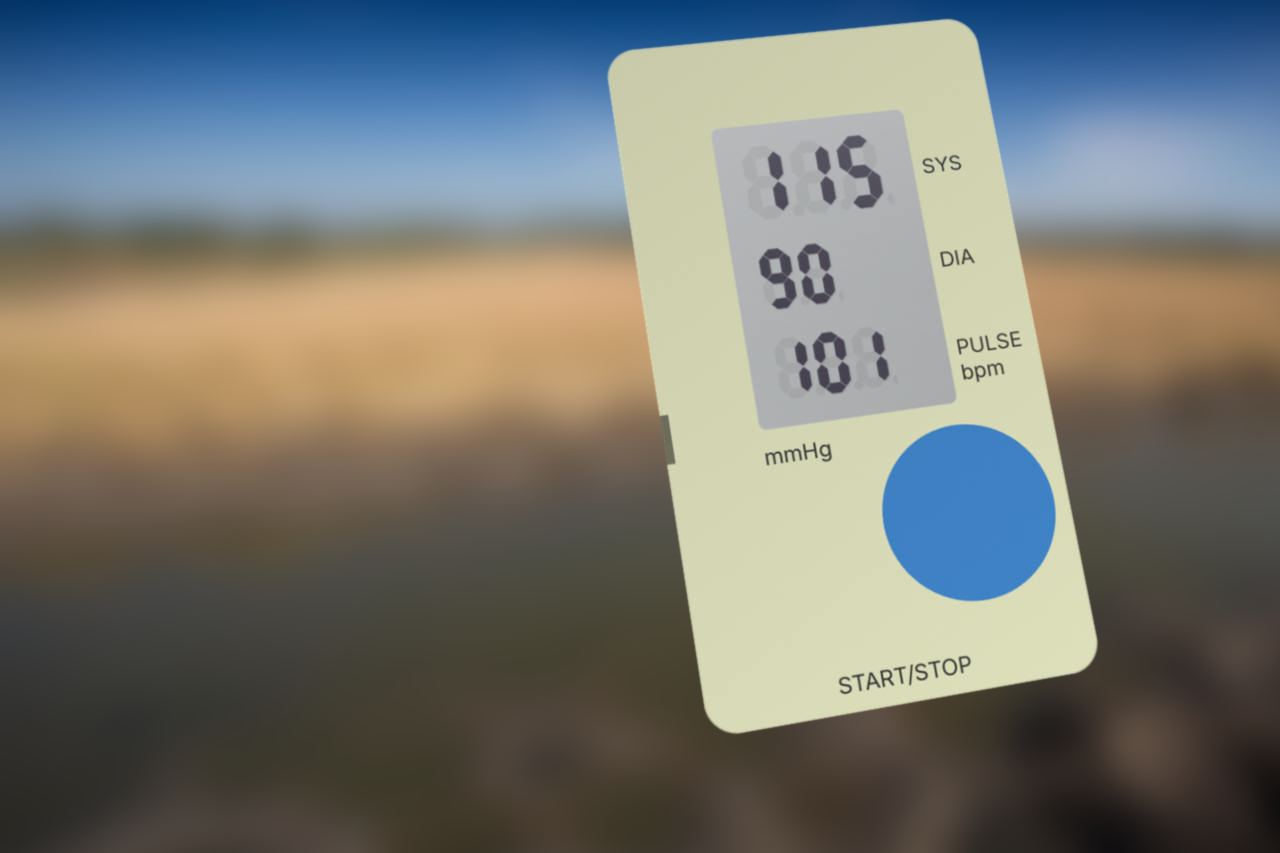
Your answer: **101** bpm
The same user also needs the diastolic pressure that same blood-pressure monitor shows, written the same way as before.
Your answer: **90** mmHg
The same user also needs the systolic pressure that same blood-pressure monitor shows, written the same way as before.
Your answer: **115** mmHg
